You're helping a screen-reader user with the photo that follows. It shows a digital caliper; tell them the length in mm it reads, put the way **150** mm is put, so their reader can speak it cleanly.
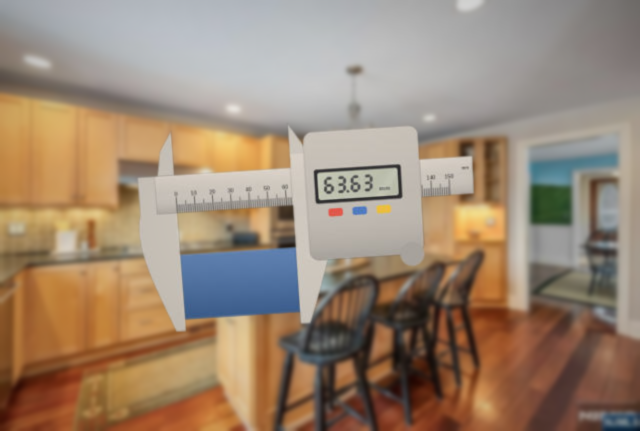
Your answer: **63.63** mm
